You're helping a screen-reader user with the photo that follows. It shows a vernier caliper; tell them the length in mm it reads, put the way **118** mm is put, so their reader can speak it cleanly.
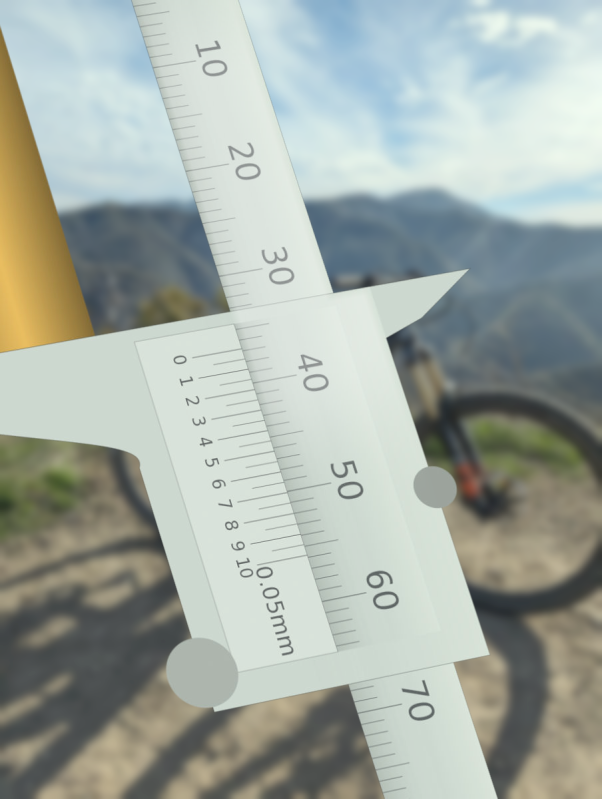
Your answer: **36.8** mm
